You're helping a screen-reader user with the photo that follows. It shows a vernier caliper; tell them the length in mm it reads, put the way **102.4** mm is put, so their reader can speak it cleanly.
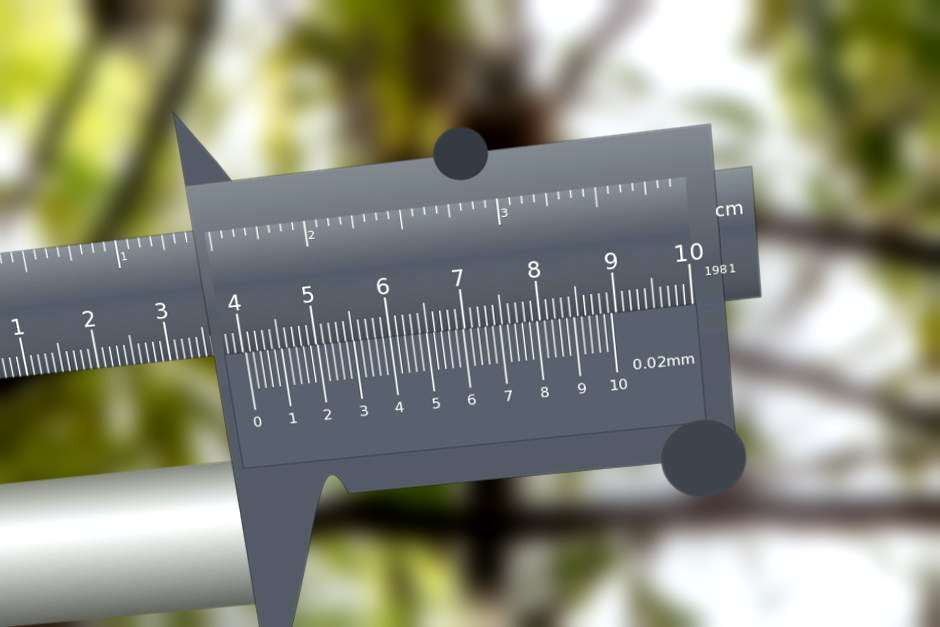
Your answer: **40.4** mm
